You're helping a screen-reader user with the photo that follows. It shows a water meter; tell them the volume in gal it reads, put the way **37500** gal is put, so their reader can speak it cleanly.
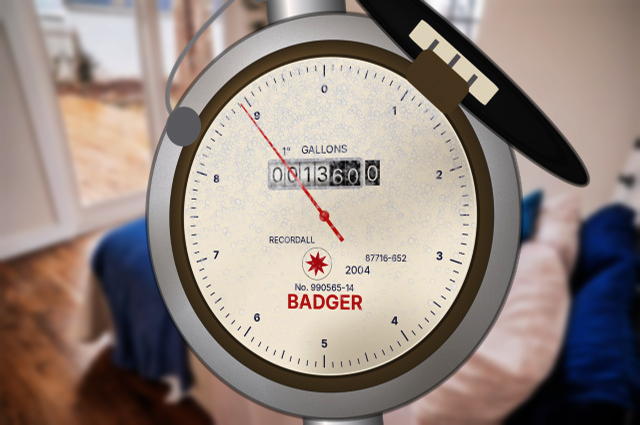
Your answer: **13598.9** gal
